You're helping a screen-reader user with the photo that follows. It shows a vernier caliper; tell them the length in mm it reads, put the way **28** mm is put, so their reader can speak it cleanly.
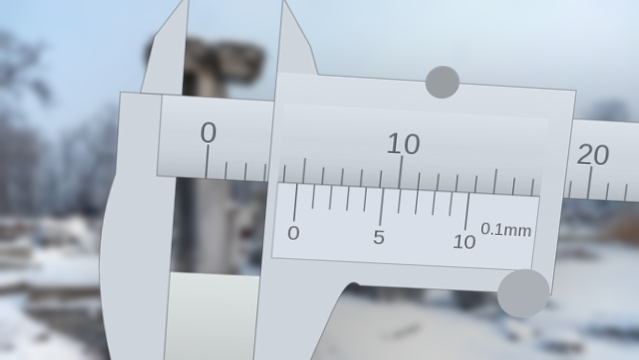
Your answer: **4.7** mm
